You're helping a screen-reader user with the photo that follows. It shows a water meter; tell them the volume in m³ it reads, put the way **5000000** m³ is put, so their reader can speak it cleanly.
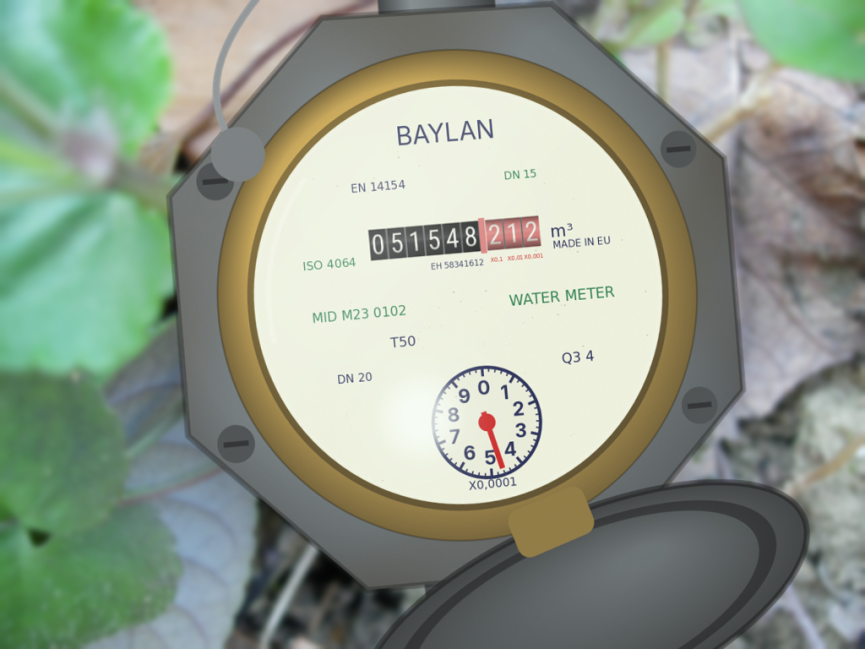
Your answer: **51548.2124** m³
